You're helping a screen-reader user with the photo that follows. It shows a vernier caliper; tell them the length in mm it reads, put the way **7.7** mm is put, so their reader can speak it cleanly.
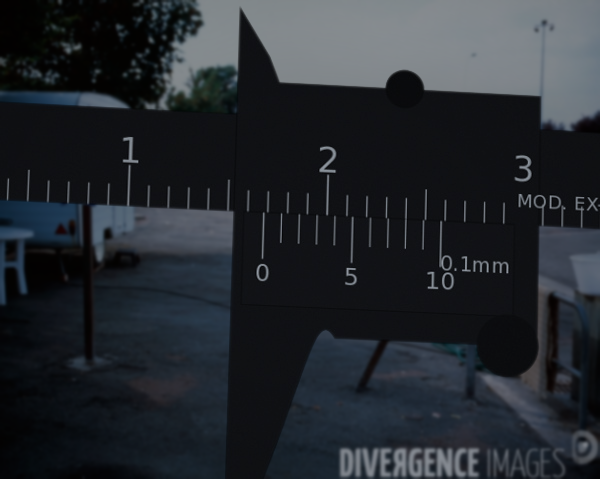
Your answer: **16.8** mm
